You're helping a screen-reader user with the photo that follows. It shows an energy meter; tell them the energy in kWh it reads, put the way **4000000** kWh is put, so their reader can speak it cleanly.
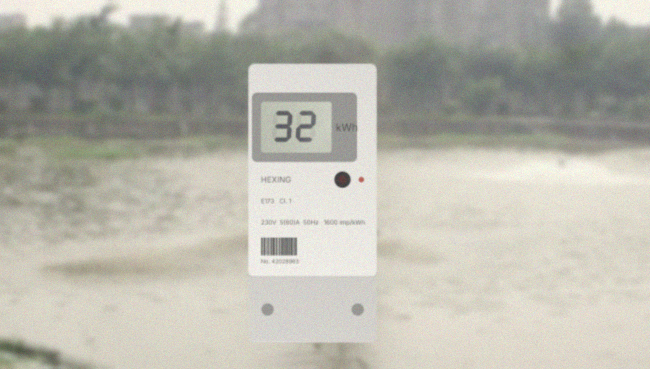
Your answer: **32** kWh
